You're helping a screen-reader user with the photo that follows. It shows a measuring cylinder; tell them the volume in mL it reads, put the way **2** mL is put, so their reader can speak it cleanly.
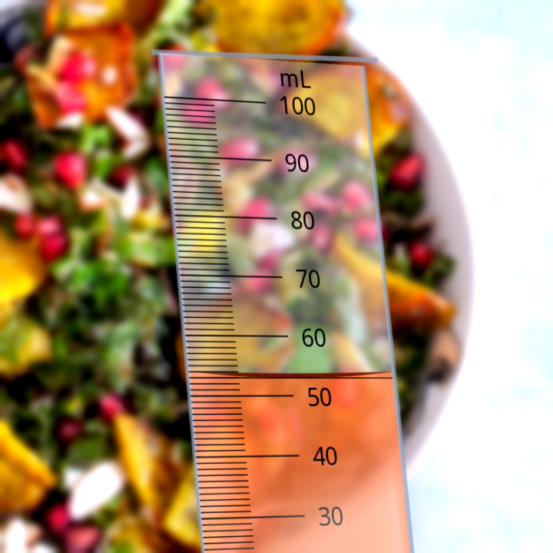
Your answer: **53** mL
